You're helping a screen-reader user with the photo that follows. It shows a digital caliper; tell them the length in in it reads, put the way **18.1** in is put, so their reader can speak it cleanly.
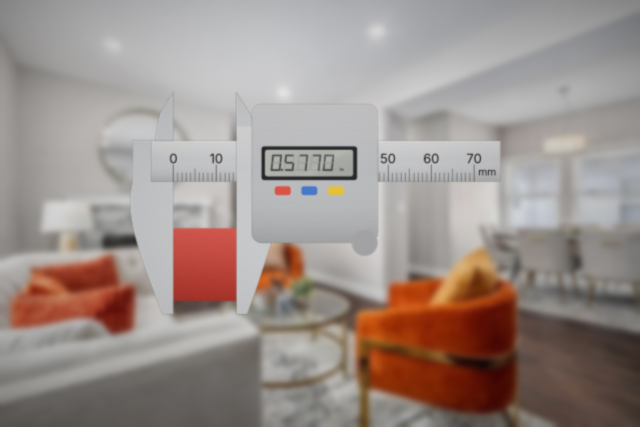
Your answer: **0.5770** in
